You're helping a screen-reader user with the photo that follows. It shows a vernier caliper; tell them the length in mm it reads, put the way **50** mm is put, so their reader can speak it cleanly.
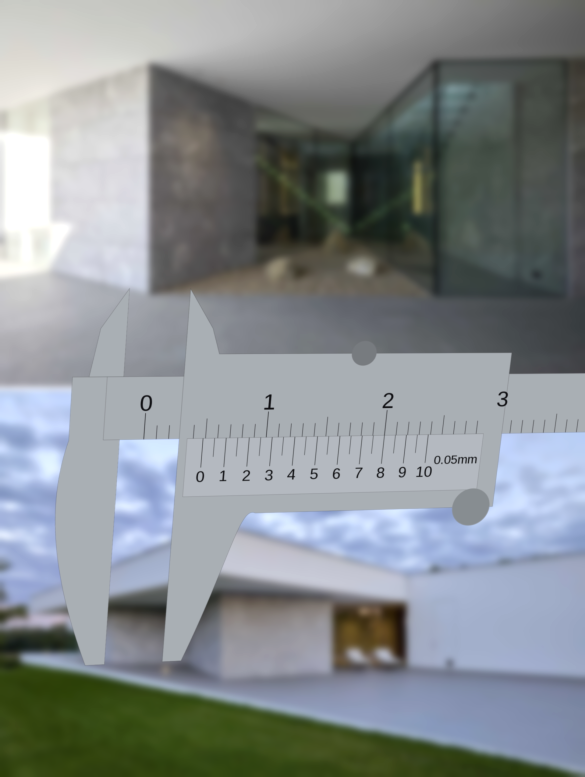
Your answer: **4.8** mm
